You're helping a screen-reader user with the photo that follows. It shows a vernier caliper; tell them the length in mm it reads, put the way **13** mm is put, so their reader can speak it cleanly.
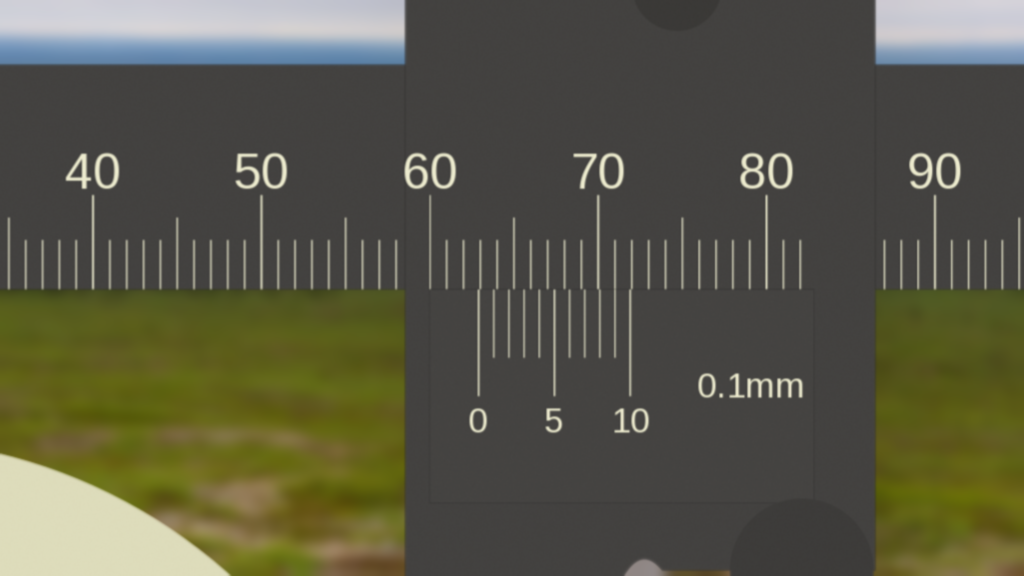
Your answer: **62.9** mm
